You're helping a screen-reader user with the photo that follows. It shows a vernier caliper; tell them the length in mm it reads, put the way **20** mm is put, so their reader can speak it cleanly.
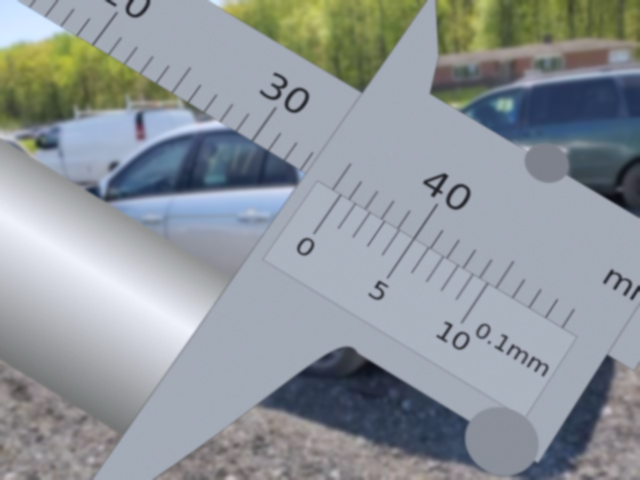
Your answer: **35.5** mm
